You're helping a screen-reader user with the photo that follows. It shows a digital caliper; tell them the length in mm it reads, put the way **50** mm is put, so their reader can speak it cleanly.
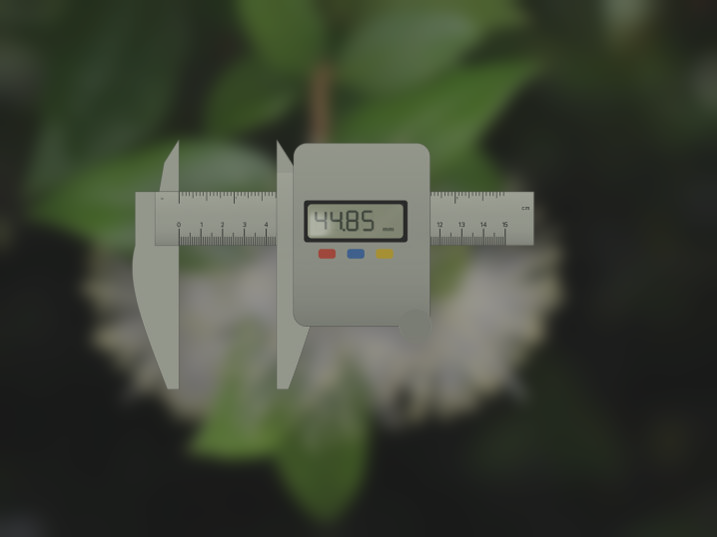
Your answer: **44.85** mm
